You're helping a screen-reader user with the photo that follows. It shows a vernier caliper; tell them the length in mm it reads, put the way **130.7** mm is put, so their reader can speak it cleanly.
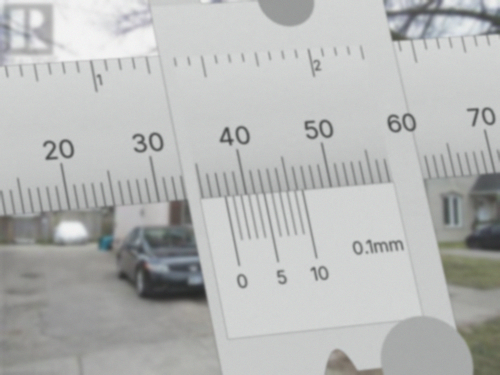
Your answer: **37.6** mm
